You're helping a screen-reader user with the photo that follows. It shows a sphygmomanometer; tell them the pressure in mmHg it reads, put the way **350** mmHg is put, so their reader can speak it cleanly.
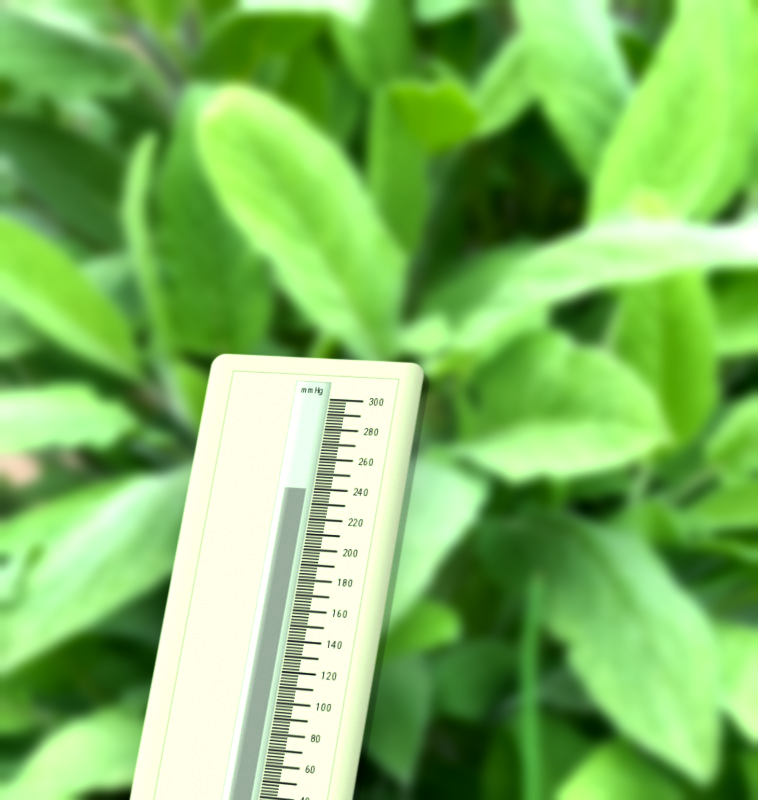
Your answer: **240** mmHg
